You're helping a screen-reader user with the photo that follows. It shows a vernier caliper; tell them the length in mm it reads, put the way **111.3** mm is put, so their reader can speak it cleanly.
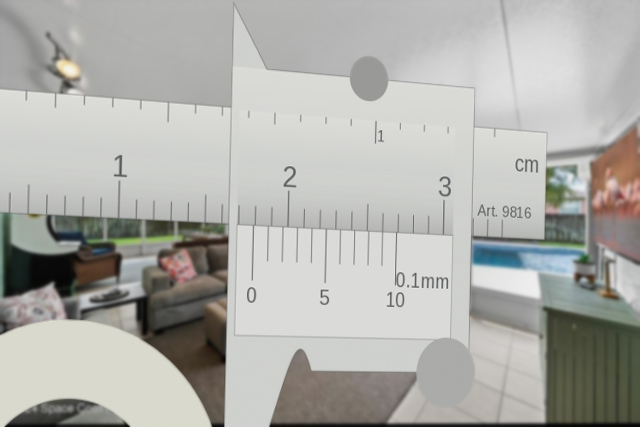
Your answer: **17.9** mm
